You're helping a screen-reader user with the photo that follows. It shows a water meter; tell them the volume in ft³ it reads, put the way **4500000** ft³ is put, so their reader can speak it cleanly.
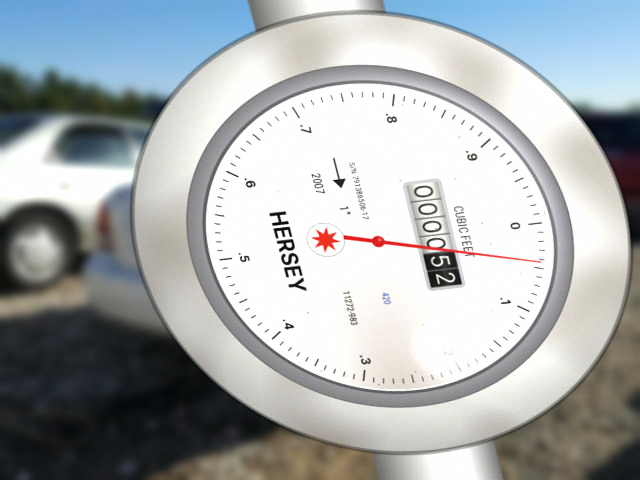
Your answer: **52.04** ft³
